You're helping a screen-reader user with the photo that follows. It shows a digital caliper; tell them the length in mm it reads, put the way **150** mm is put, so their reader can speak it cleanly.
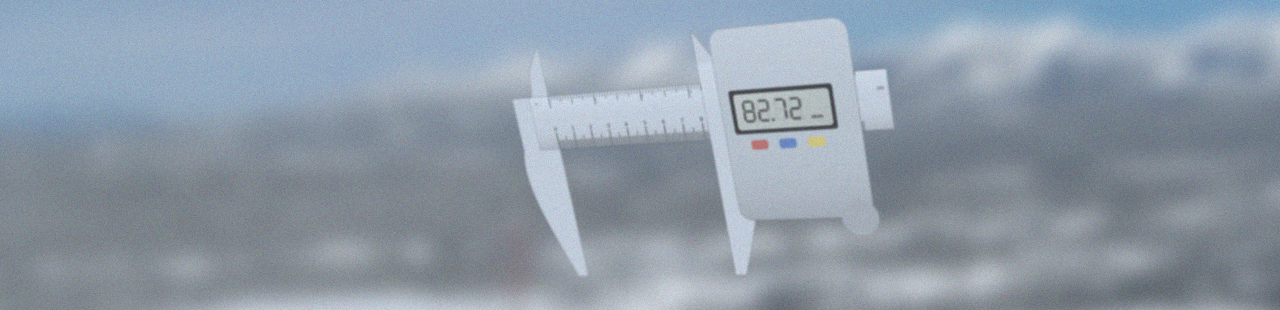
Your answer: **82.72** mm
